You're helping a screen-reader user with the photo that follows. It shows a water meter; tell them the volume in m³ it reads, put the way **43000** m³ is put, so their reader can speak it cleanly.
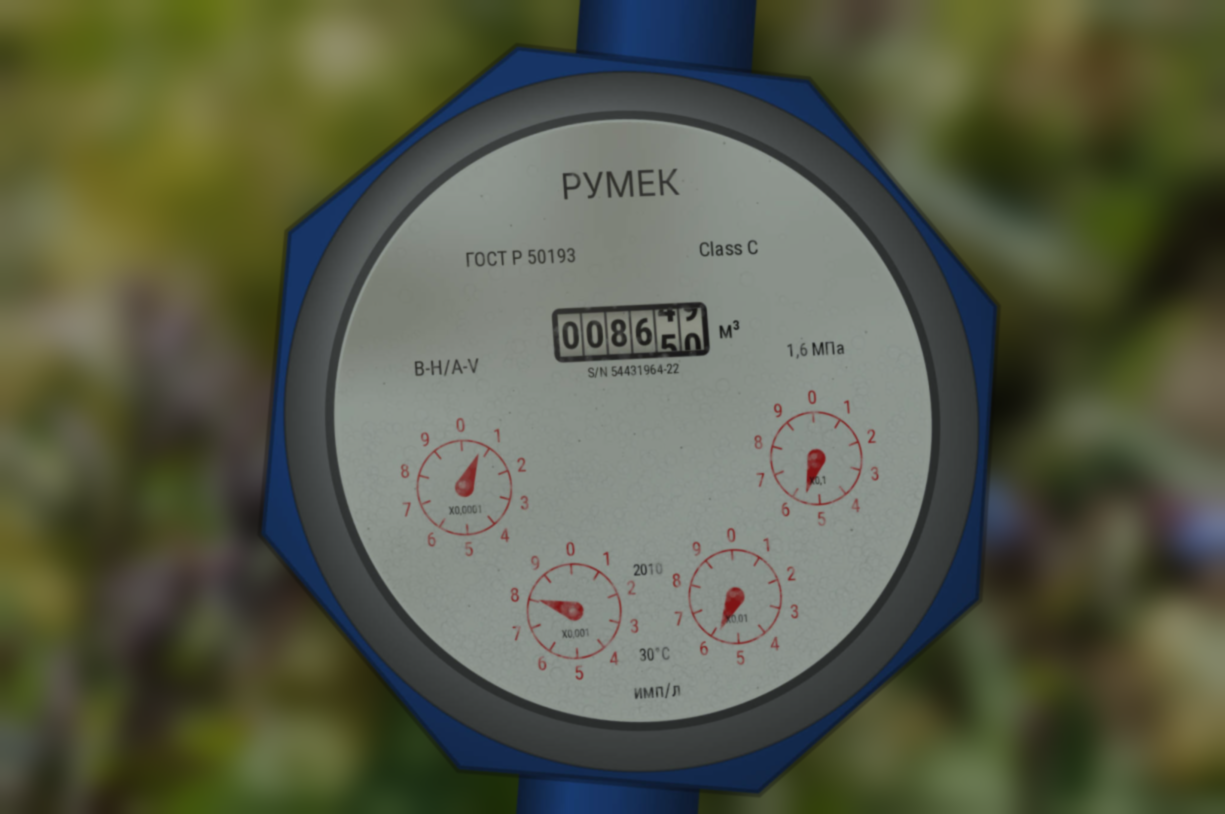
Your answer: **8649.5580** m³
